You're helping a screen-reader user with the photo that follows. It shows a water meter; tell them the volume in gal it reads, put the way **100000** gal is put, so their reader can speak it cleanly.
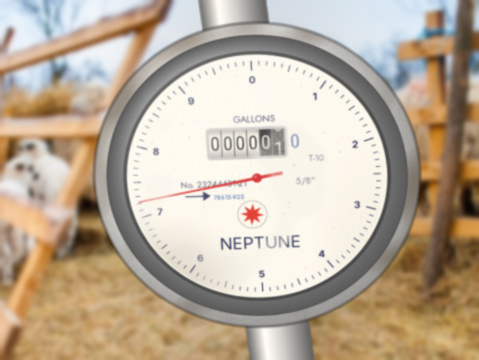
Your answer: **7.2** gal
